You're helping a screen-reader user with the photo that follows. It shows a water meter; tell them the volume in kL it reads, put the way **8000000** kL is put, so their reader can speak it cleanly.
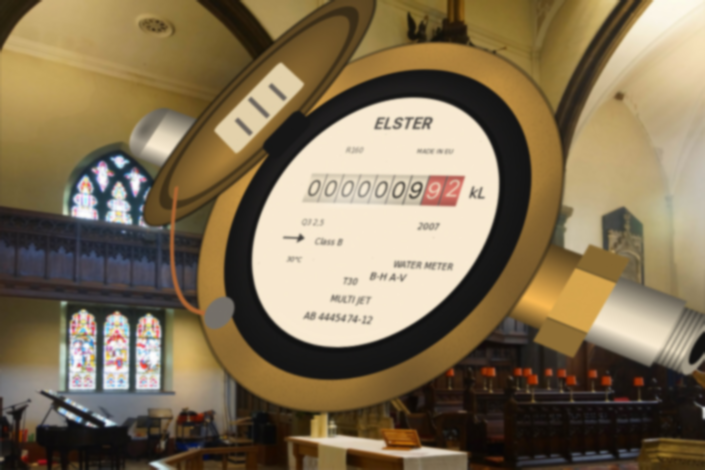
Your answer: **9.92** kL
